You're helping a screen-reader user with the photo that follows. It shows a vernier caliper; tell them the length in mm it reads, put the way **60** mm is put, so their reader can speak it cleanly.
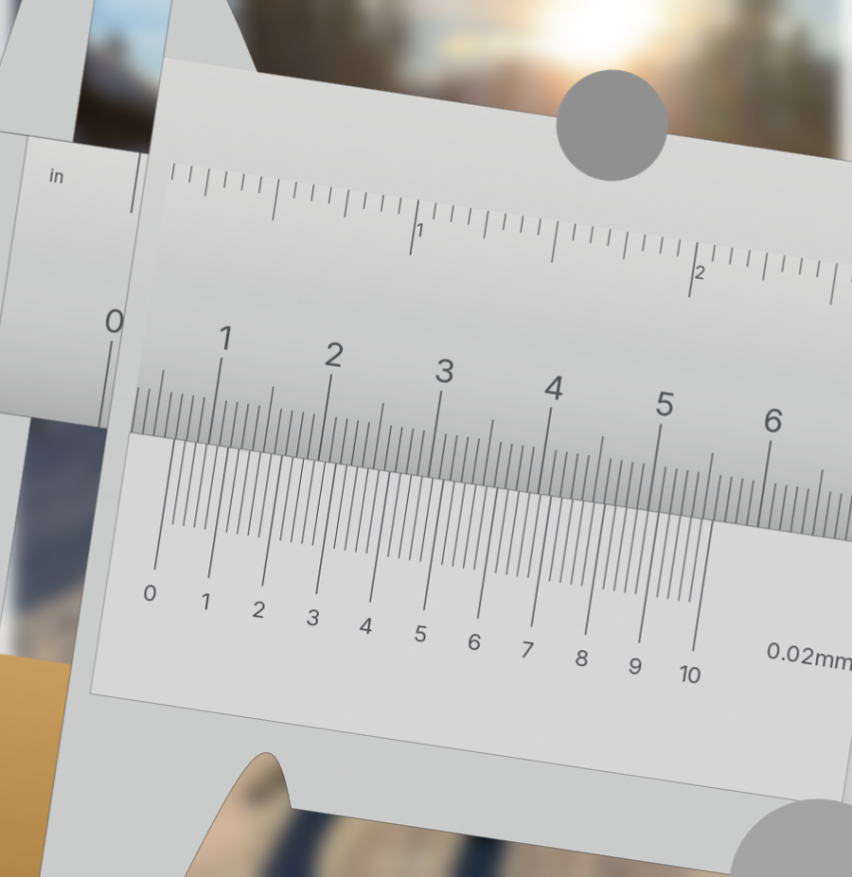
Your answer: **6.9** mm
